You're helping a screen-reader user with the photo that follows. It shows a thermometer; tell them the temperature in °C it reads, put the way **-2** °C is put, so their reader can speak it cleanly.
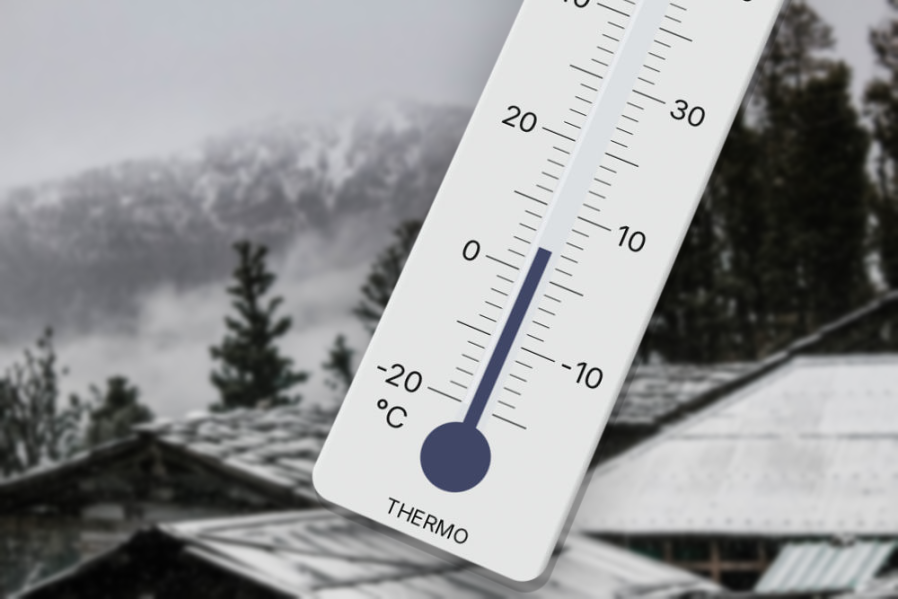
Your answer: **4** °C
